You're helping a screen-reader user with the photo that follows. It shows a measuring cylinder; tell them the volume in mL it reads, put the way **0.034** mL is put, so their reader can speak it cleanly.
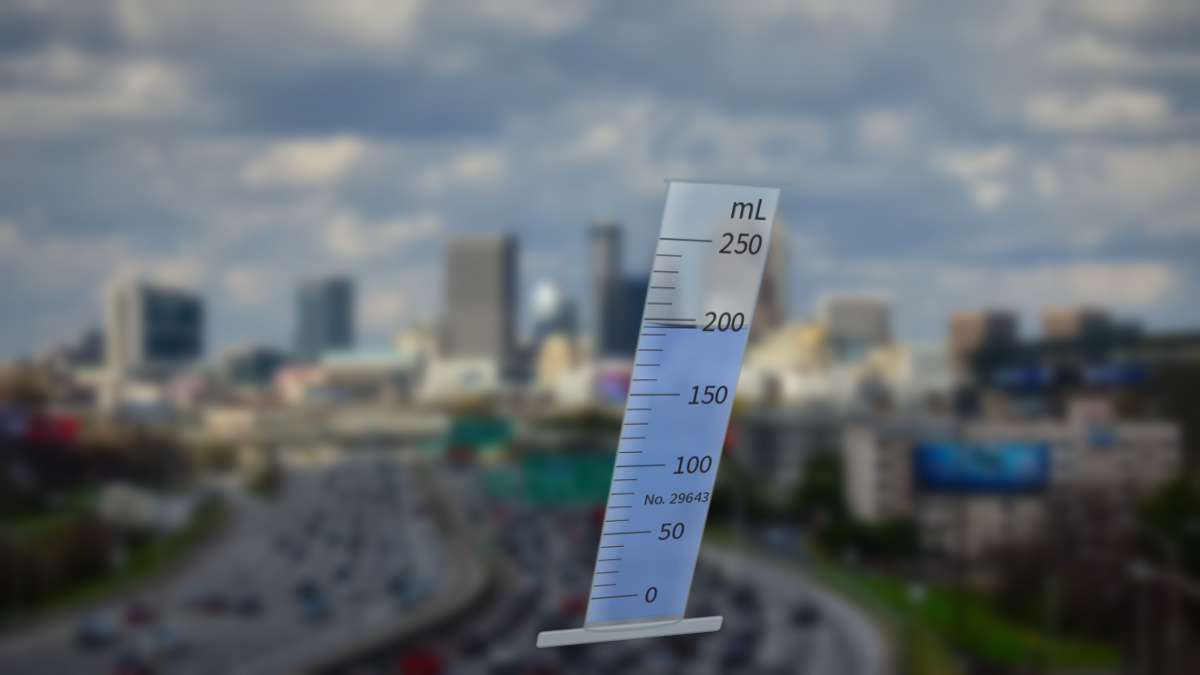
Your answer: **195** mL
